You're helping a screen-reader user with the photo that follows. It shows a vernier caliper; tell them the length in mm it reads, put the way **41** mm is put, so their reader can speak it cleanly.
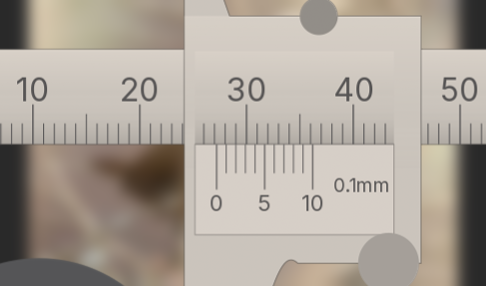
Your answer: **27.2** mm
